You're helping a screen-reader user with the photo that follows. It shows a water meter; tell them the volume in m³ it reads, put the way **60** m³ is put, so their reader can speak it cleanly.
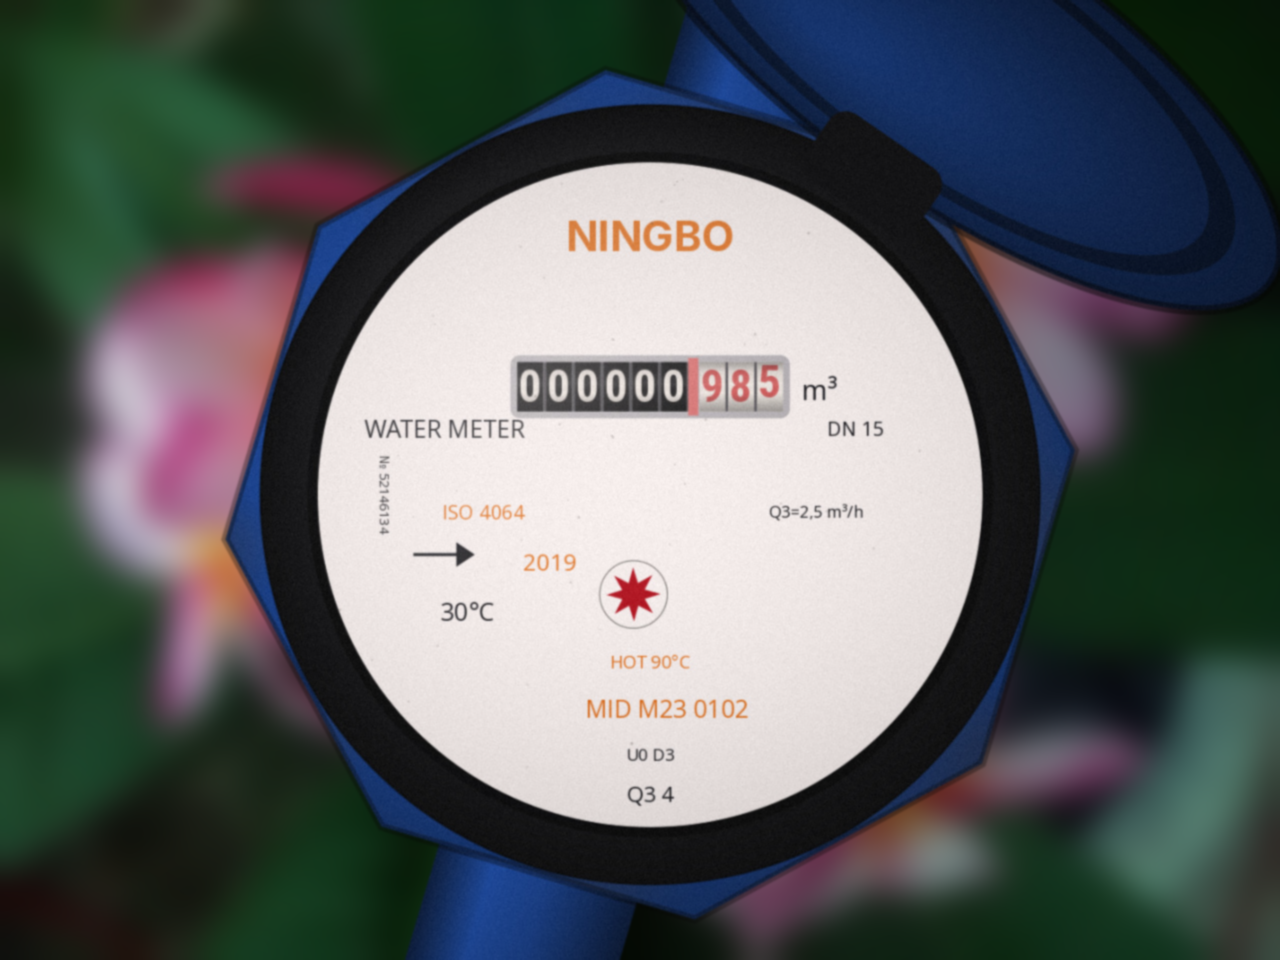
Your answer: **0.985** m³
